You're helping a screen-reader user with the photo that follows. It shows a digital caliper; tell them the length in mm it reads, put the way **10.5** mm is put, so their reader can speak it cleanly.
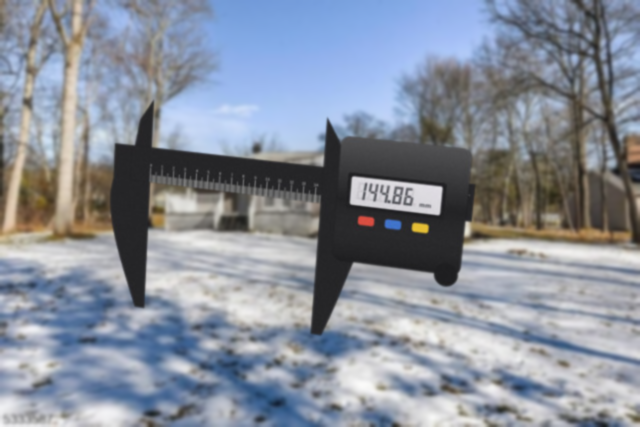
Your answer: **144.86** mm
